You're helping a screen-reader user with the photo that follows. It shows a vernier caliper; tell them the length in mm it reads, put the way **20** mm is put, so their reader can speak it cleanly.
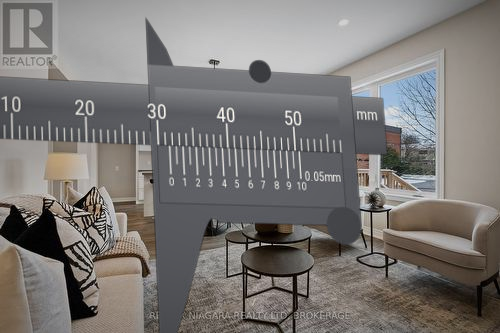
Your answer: **31.6** mm
